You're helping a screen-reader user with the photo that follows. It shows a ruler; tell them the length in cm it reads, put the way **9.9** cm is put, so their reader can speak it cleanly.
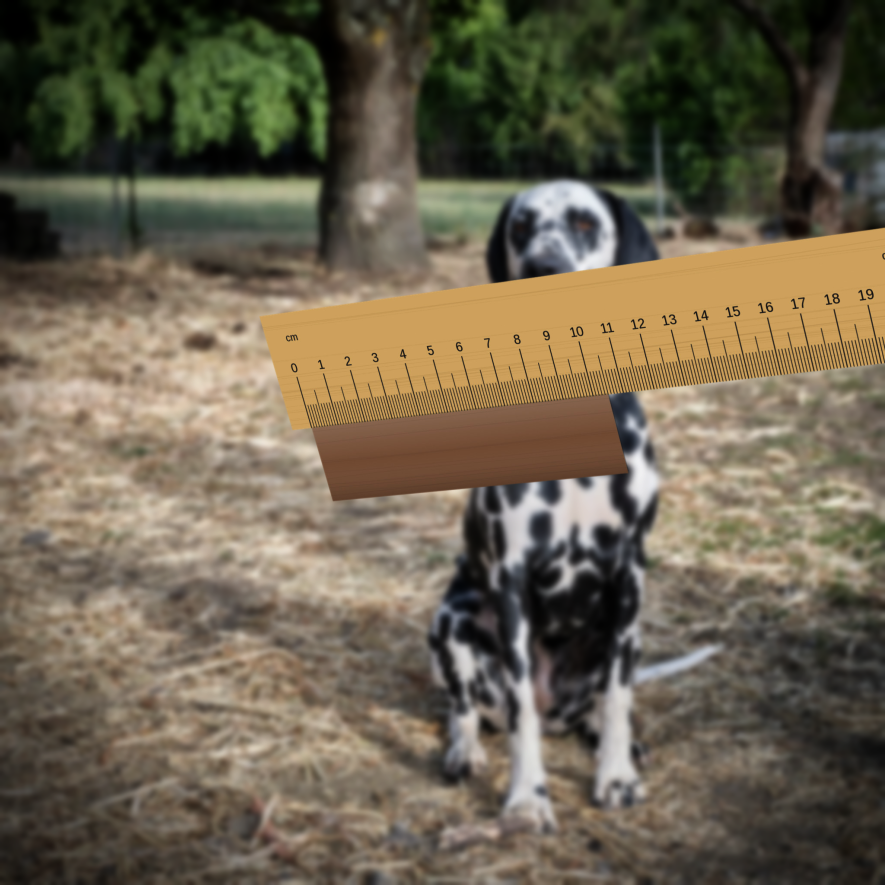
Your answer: **10.5** cm
